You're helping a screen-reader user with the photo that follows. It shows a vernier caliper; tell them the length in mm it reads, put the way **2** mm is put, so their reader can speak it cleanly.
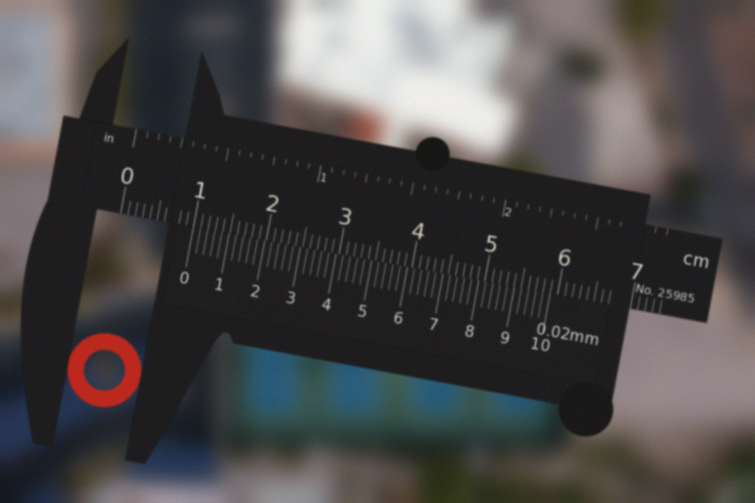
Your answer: **10.0** mm
